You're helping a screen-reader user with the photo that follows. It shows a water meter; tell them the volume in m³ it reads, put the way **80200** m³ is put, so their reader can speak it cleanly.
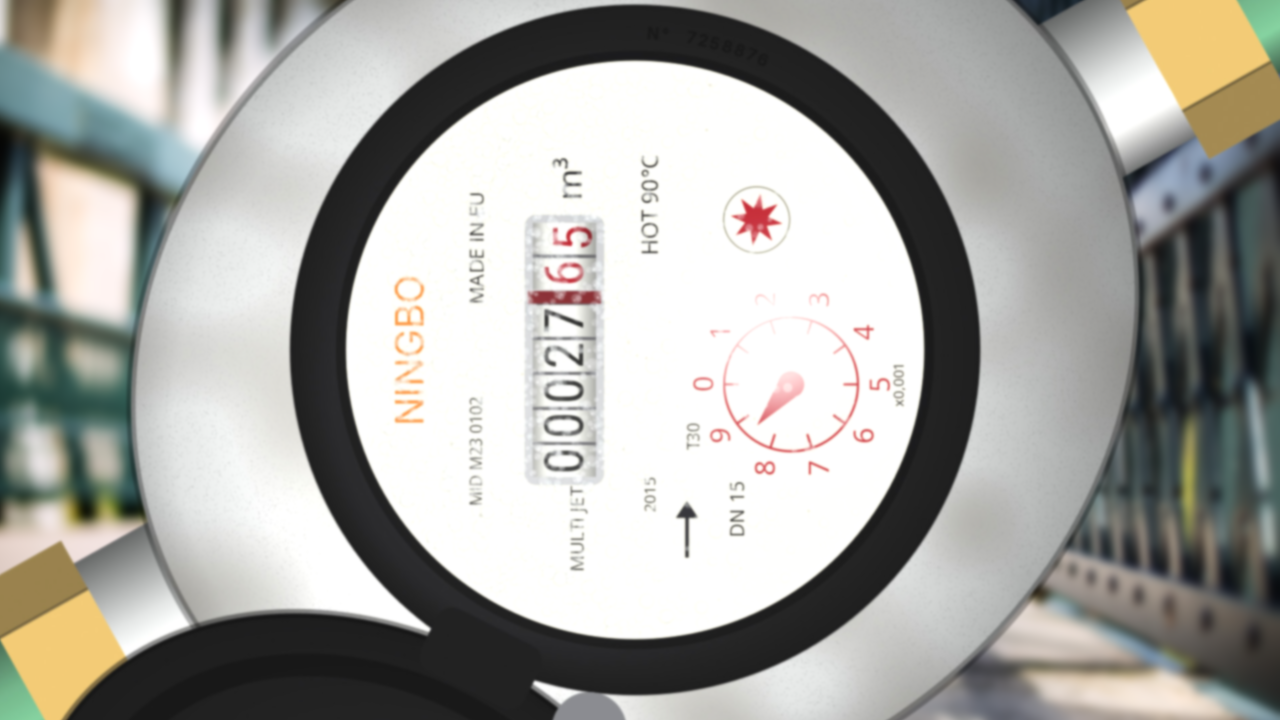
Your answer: **27.648** m³
